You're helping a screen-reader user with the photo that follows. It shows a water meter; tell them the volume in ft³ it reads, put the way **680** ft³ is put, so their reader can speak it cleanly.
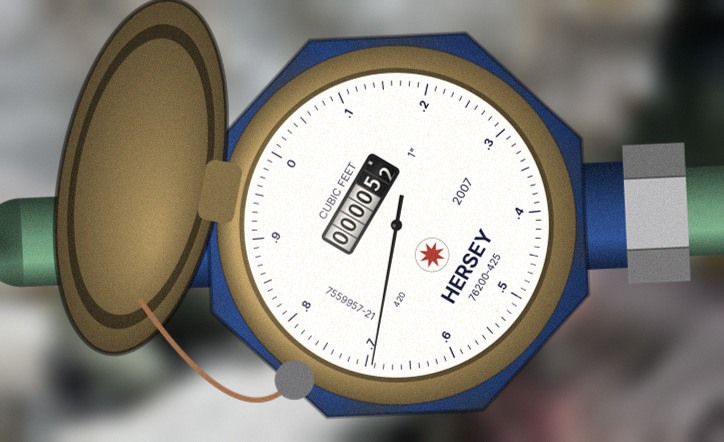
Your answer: **51.69** ft³
